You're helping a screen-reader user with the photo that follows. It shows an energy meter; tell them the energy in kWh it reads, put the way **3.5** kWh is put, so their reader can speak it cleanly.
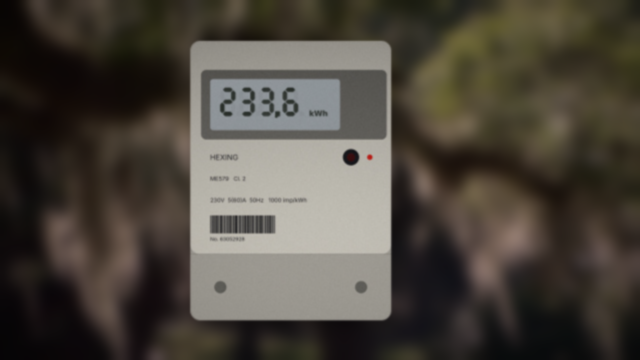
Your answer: **233.6** kWh
